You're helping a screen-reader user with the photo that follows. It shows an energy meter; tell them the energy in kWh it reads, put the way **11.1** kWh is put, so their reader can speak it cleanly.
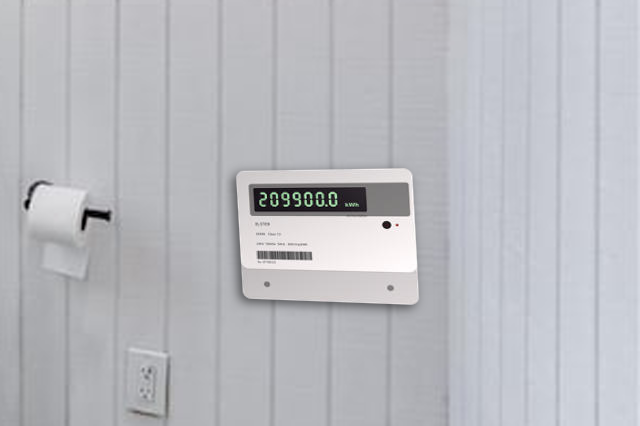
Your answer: **209900.0** kWh
